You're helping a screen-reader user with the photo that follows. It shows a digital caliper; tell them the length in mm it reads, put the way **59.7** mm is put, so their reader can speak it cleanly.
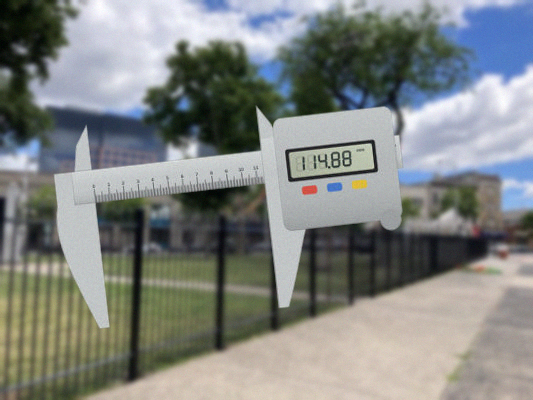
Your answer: **114.88** mm
